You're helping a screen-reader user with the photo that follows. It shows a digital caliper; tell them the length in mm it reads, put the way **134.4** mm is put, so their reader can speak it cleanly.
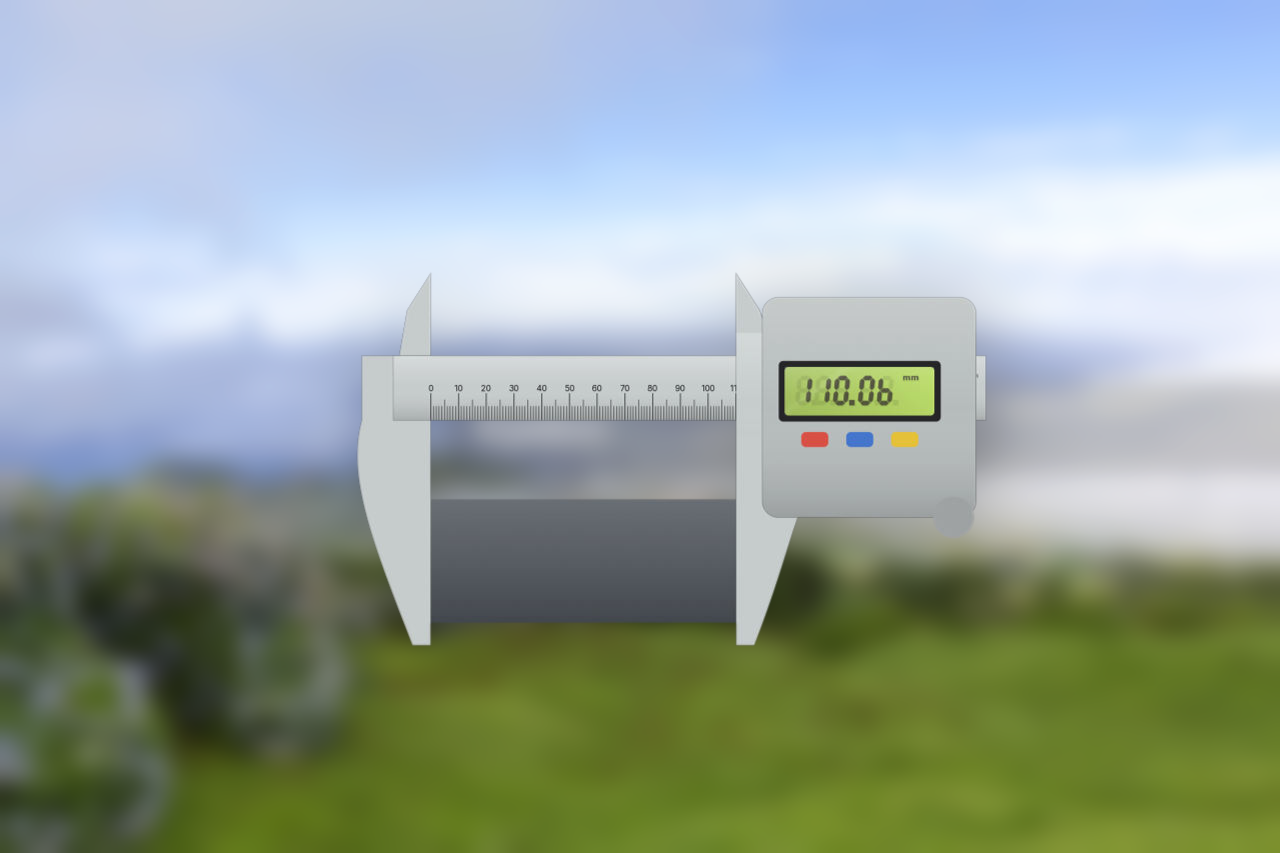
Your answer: **110.06** mm
